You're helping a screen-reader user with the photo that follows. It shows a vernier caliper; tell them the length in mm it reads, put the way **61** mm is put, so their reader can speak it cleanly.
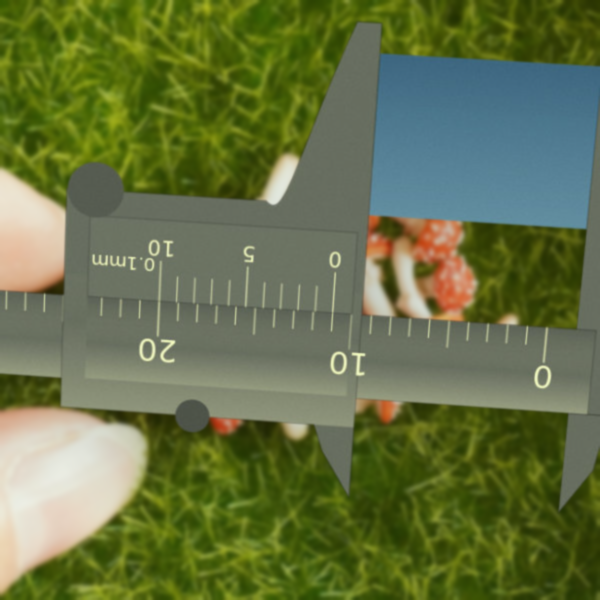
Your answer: **11.0** mm
